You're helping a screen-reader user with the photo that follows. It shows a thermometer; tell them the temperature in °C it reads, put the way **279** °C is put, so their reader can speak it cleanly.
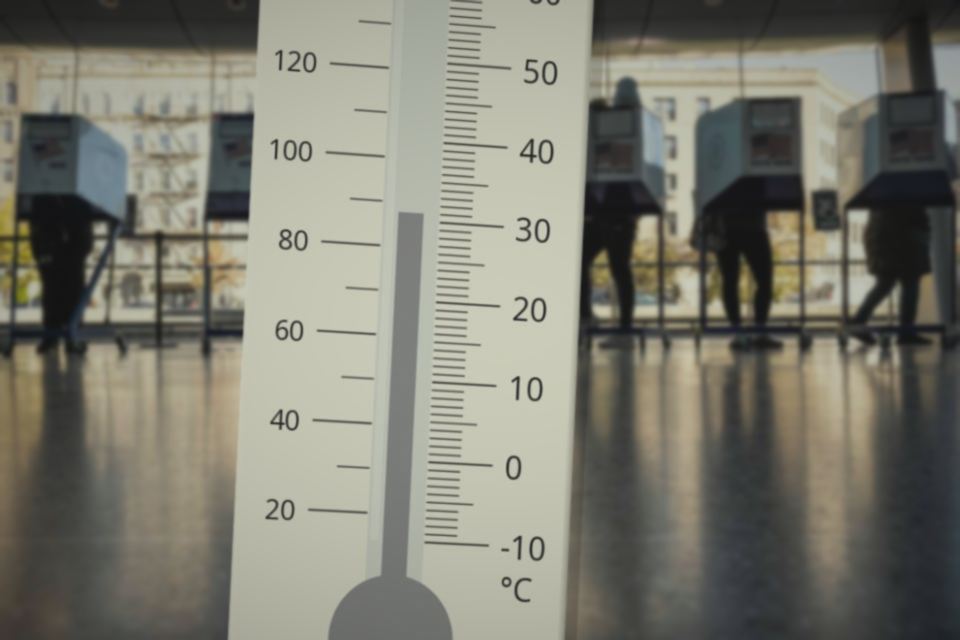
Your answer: **31** °C
